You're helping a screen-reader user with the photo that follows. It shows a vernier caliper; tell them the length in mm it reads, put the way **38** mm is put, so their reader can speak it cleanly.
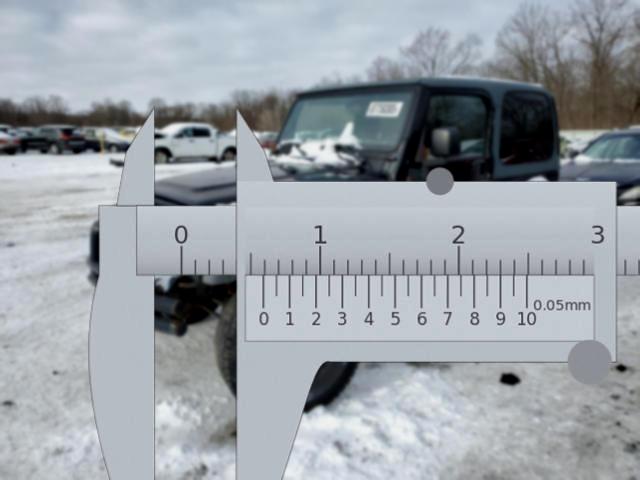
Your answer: **5.9** mm
